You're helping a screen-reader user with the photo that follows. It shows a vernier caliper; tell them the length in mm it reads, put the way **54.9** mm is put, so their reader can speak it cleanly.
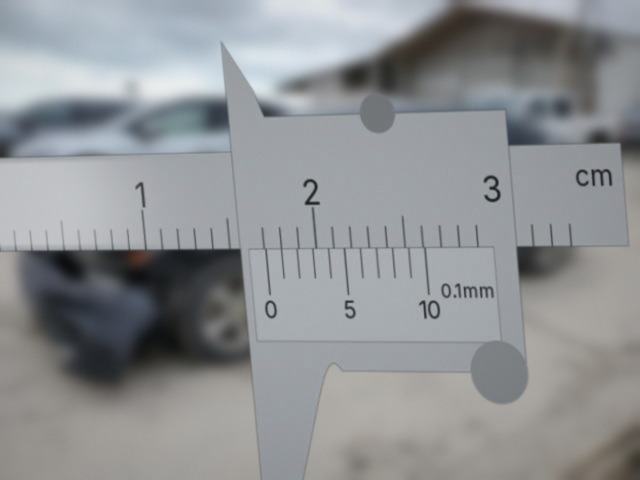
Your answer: **17.1** mm
